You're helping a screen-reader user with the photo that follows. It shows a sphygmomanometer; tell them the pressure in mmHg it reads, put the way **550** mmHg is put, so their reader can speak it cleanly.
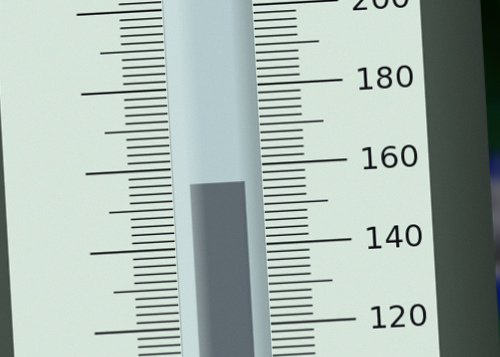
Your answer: **156** mmHg
